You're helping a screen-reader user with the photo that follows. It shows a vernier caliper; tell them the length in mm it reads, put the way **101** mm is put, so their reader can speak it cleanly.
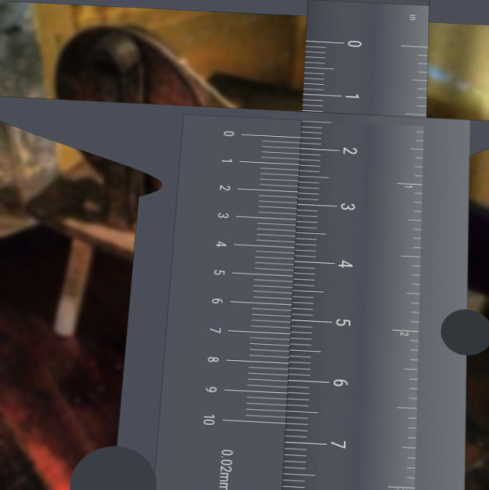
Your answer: **18.0** mm
